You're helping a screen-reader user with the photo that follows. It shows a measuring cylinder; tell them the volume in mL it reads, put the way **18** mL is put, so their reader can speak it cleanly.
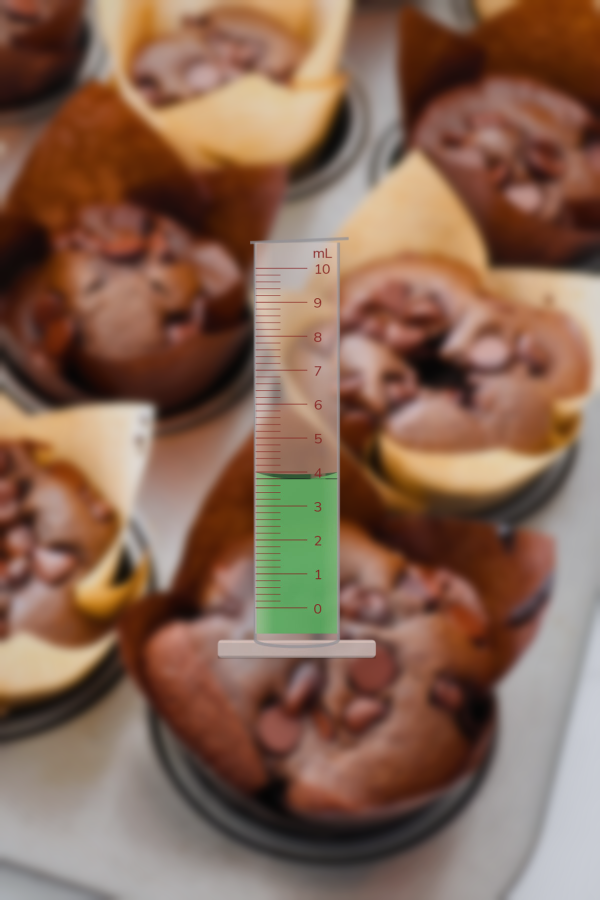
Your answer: **3.8** mL
